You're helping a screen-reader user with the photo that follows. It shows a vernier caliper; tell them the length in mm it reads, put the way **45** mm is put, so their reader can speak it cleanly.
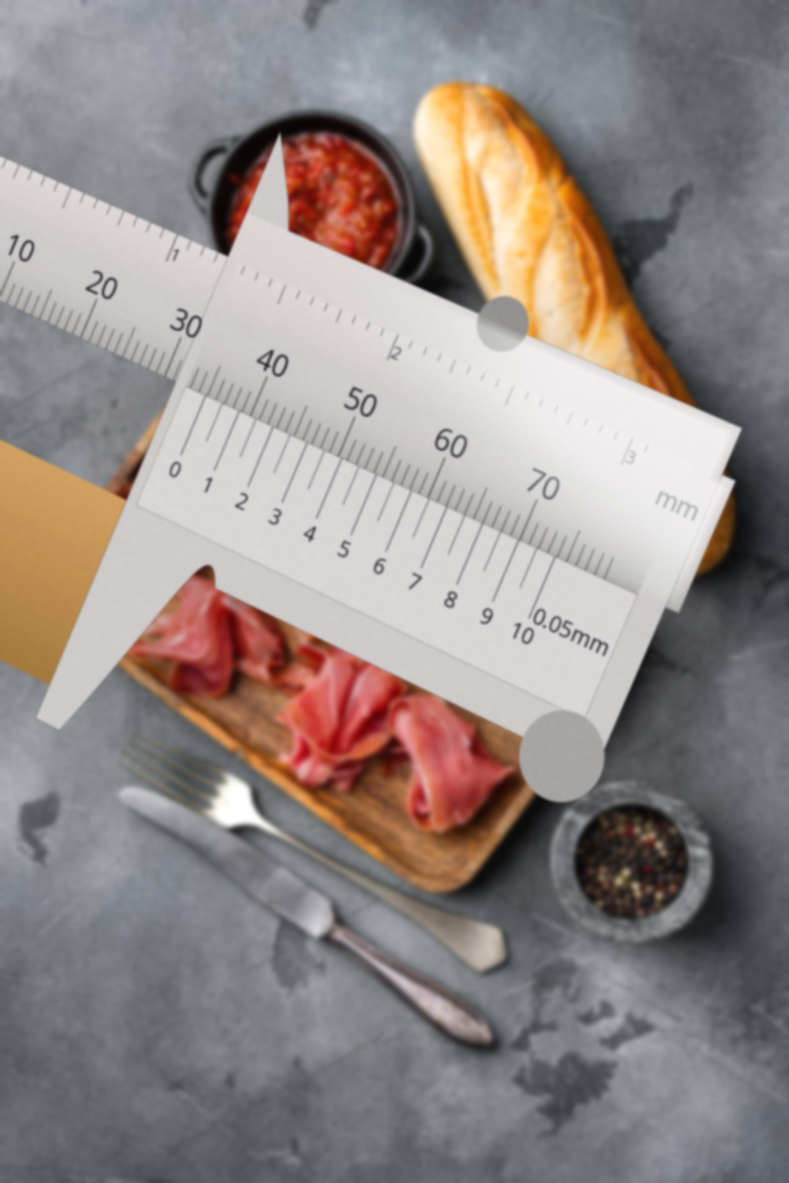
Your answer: **34.8** mm
